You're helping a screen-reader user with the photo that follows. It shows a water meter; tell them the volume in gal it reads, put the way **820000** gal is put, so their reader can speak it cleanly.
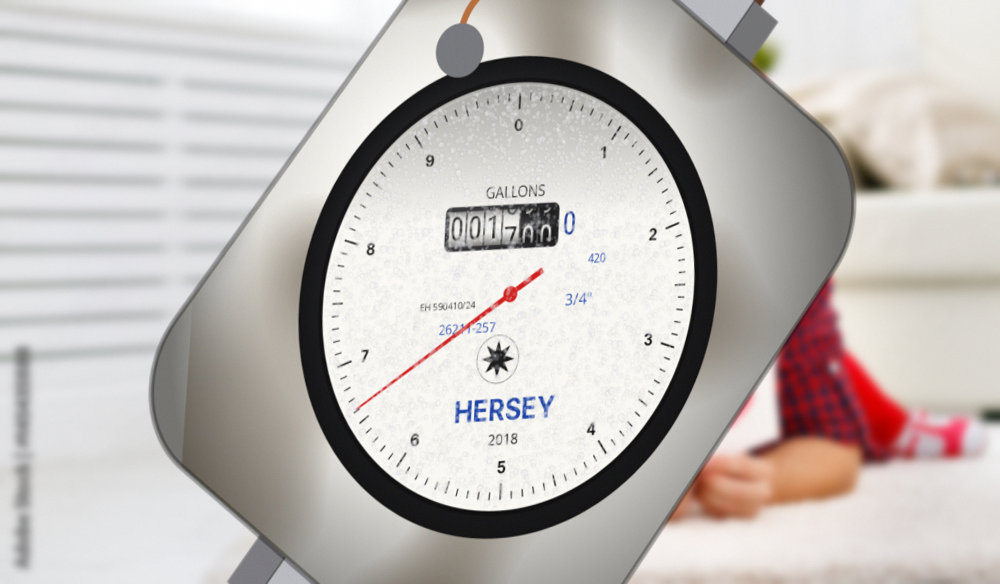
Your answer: **16996.6** gal
